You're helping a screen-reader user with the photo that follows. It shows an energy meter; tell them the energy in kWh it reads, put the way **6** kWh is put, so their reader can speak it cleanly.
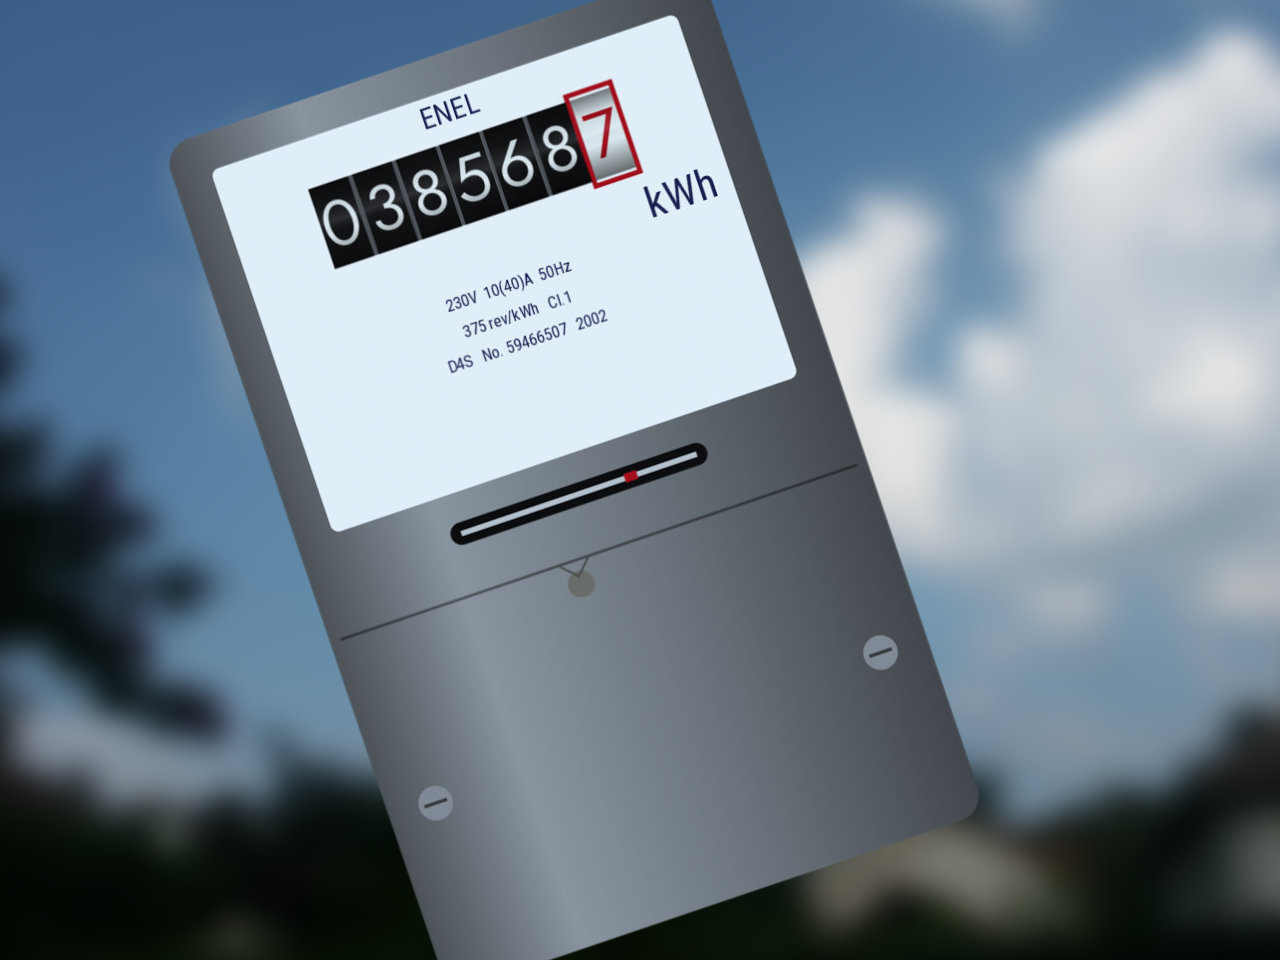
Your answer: **38568.7** kWh
